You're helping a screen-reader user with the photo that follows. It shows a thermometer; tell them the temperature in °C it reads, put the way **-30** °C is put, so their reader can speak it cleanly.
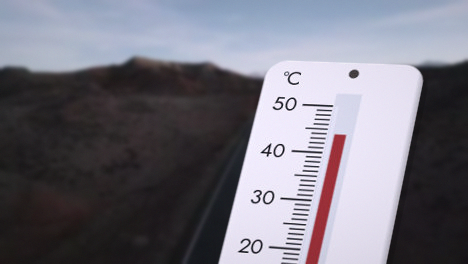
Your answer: **44** °C
